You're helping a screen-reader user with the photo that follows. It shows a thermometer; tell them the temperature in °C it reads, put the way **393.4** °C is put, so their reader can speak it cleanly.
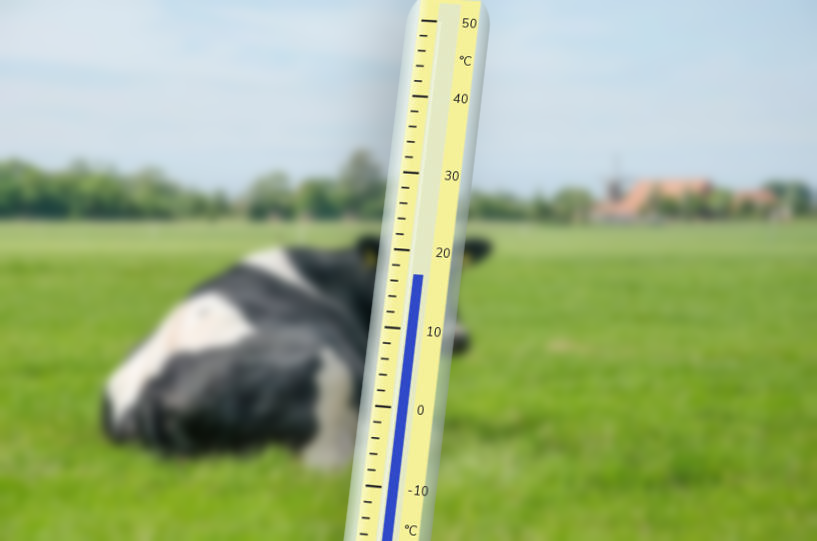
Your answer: **17** °C
